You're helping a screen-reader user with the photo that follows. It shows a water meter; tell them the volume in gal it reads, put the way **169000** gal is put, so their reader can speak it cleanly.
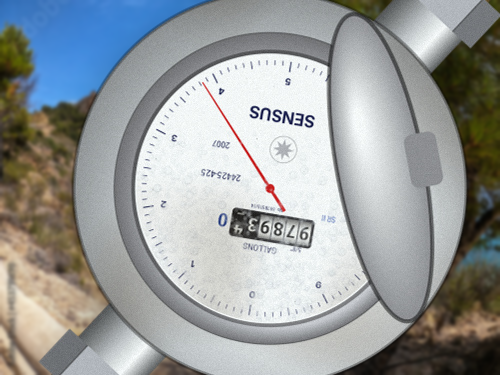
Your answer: **9789343.8** gal
